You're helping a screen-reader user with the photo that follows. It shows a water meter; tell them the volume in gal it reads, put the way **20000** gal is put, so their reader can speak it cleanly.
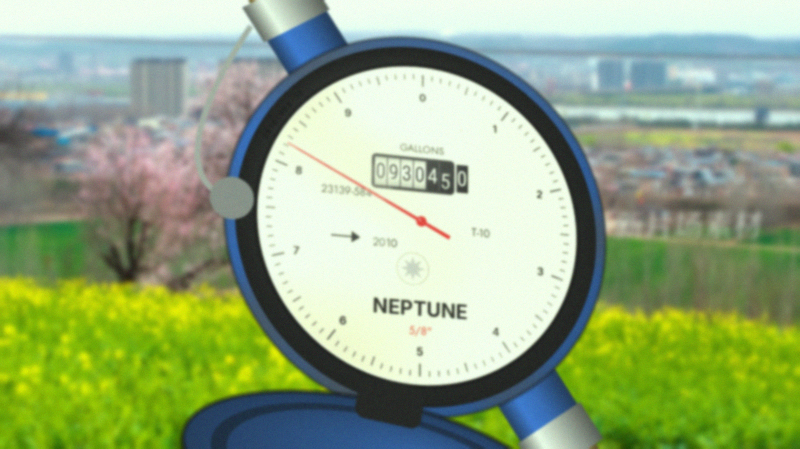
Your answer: **930448.2** gal
